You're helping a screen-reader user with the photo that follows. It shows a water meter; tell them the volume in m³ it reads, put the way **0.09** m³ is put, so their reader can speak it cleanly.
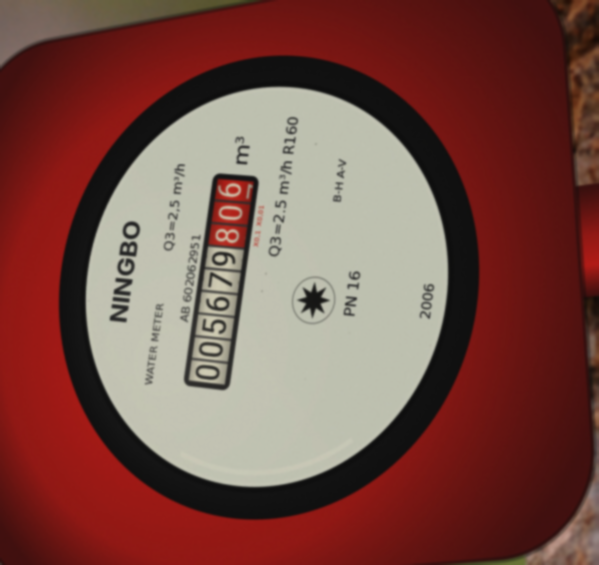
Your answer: **5679.806** m³
